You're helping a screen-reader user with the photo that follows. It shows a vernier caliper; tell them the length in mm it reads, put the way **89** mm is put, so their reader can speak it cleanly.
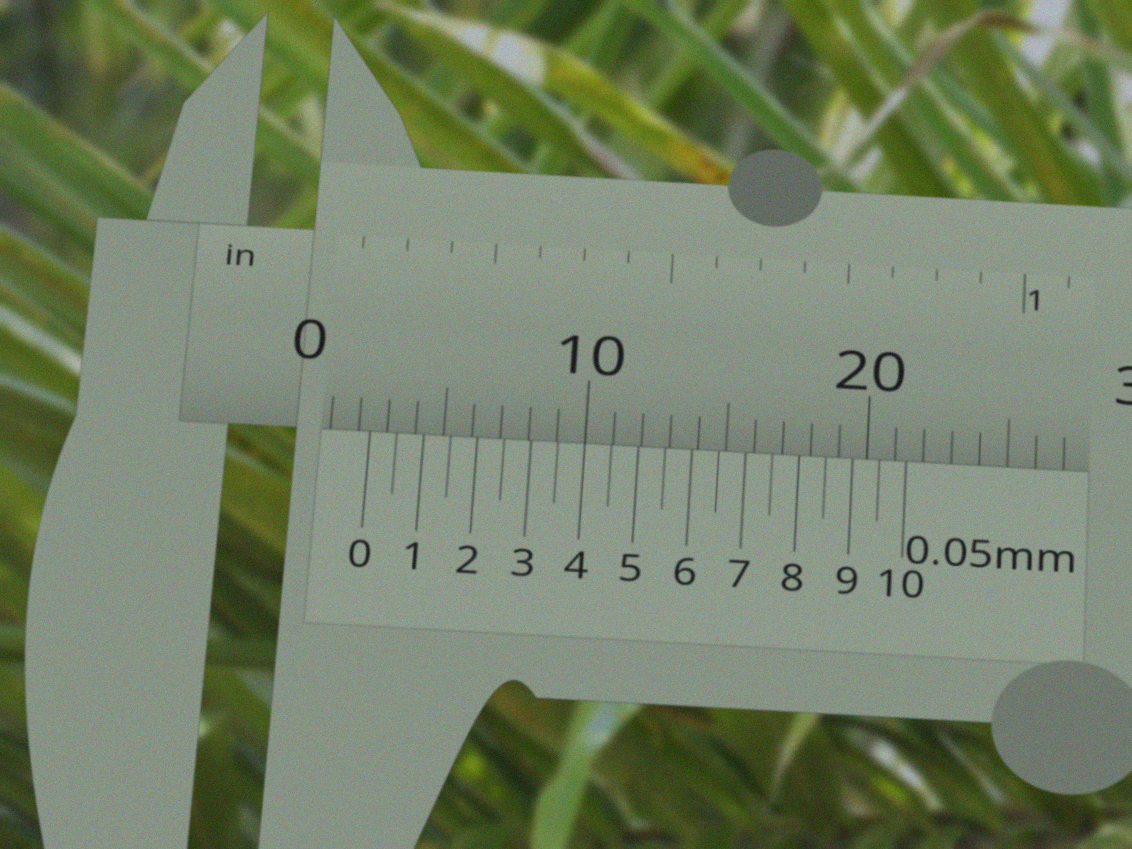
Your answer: **2.40** mm
